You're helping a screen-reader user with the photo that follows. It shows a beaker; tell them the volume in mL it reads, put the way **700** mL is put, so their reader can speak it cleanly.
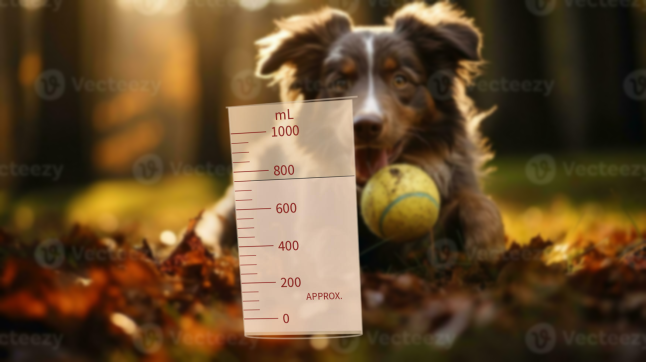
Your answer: **750** mL
